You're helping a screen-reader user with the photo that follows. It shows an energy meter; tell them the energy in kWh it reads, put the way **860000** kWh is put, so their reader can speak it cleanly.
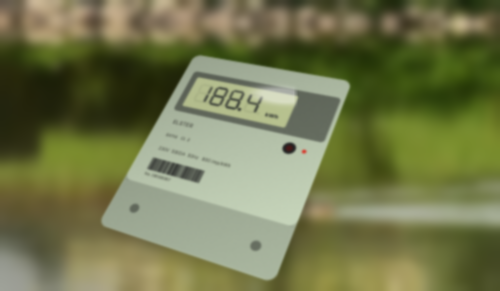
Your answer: **188.4** kWh
